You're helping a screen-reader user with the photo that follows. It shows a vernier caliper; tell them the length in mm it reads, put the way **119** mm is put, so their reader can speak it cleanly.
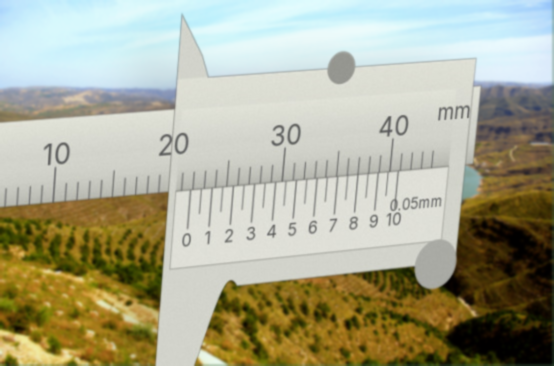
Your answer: **21.8** mm
